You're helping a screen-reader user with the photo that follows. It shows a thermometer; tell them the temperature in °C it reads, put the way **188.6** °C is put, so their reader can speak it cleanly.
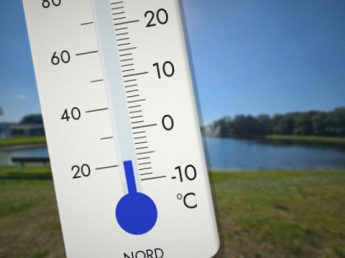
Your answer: **-6** °C
